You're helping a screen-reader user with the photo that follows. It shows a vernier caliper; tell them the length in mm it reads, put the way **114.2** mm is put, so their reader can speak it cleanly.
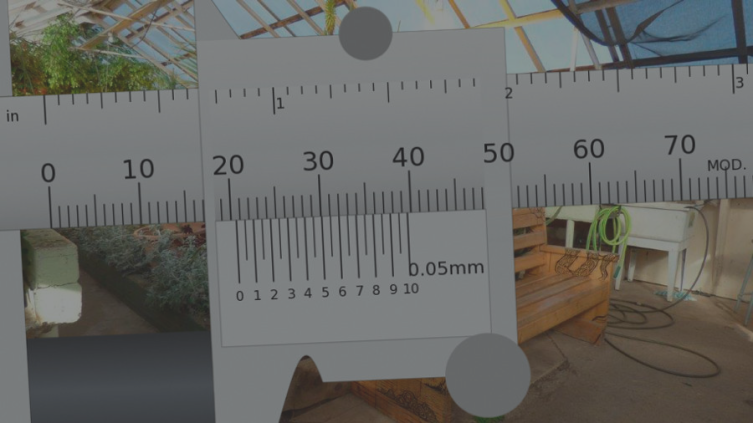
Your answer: **20.6** mm
